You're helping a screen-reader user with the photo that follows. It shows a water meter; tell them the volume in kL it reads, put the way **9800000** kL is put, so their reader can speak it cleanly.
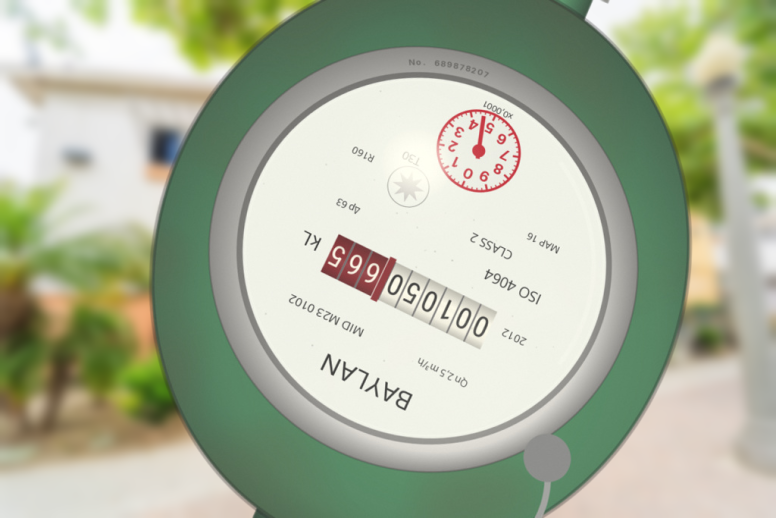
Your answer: **1050.6654** kL
